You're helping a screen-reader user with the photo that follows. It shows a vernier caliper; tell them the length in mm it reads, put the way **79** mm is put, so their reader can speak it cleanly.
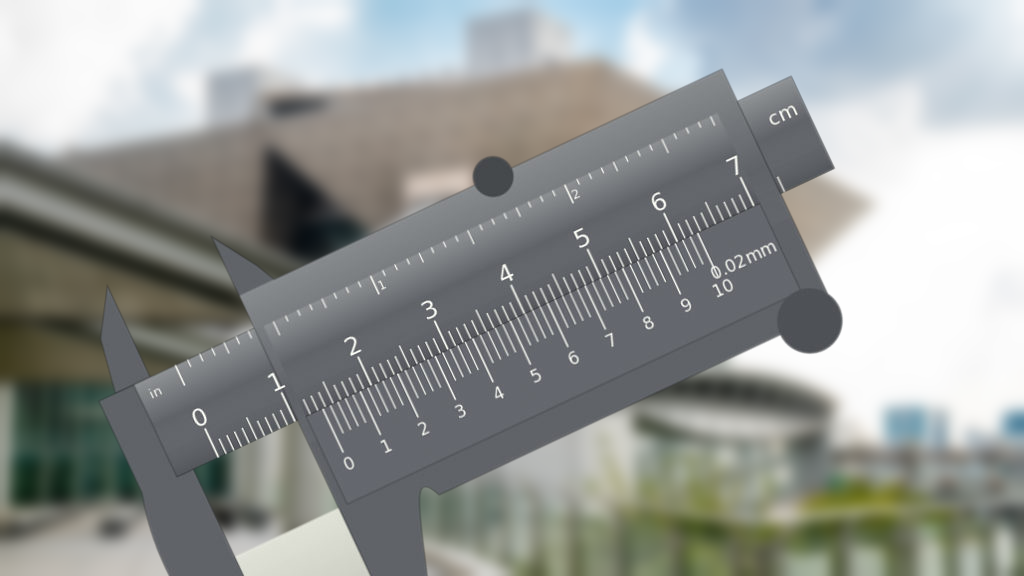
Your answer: **13.6** mm
